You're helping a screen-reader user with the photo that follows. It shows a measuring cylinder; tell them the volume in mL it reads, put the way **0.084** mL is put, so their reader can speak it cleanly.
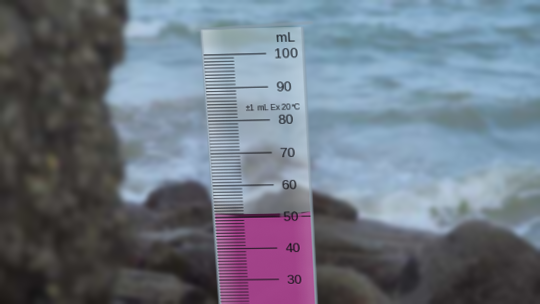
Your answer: **50** mL
